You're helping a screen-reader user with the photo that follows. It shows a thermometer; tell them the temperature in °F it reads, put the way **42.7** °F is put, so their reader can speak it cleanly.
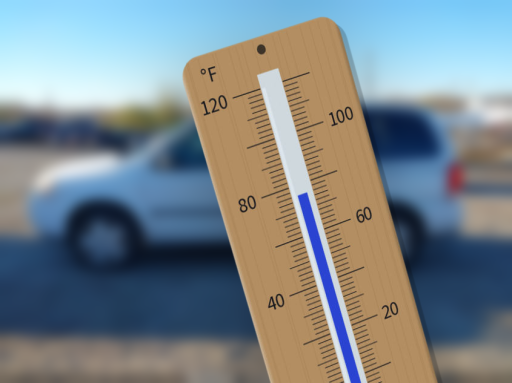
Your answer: **76** °F
